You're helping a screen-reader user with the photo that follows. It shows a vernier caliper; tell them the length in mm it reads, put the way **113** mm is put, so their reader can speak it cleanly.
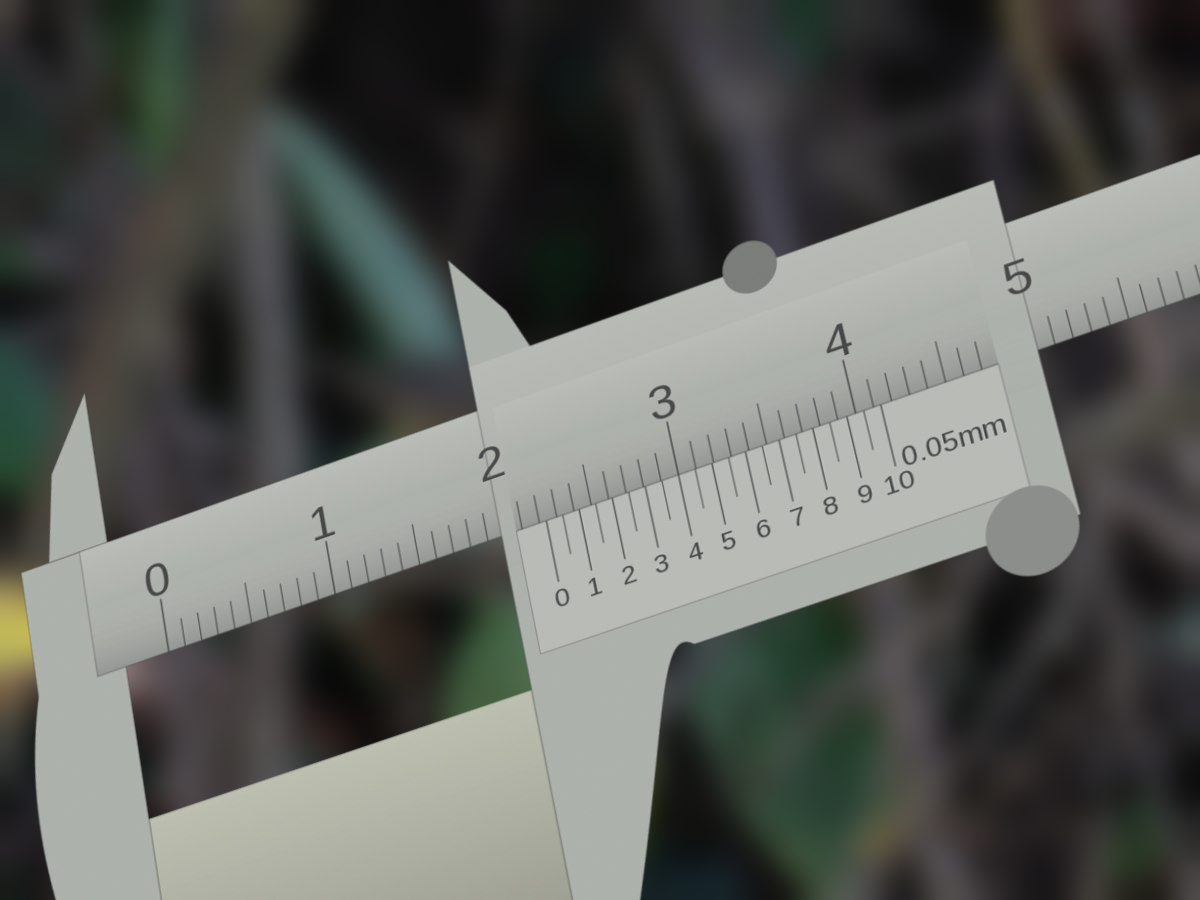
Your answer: **22.4** mm
